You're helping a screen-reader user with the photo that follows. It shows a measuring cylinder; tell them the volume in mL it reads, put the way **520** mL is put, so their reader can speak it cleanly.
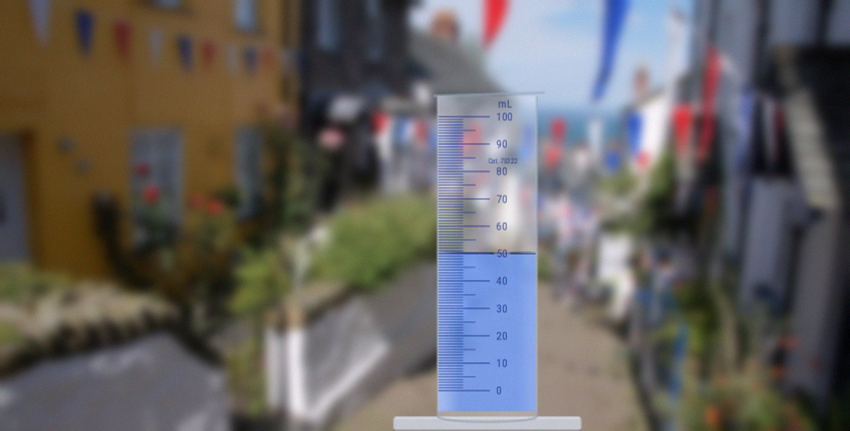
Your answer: **50** mL
